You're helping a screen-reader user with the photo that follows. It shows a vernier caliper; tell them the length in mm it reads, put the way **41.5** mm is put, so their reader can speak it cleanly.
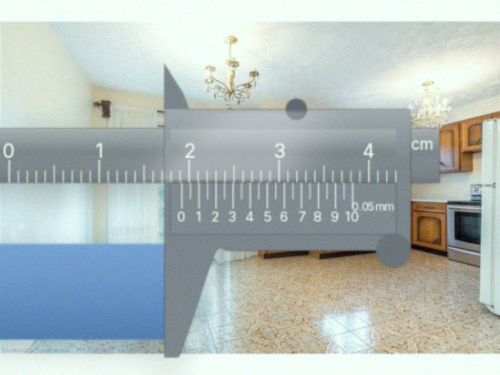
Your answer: **19.2** mm
